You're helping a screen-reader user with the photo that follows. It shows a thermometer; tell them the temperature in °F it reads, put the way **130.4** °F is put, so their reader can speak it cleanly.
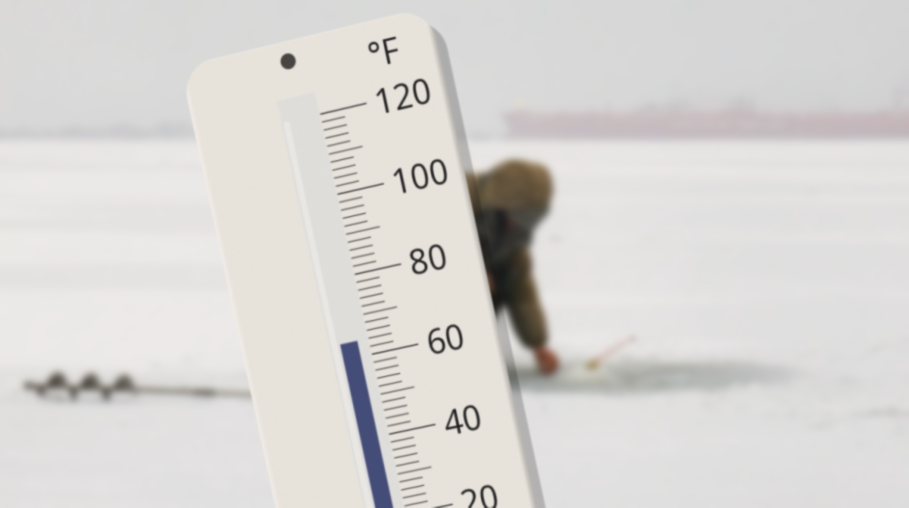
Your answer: **64** °F
